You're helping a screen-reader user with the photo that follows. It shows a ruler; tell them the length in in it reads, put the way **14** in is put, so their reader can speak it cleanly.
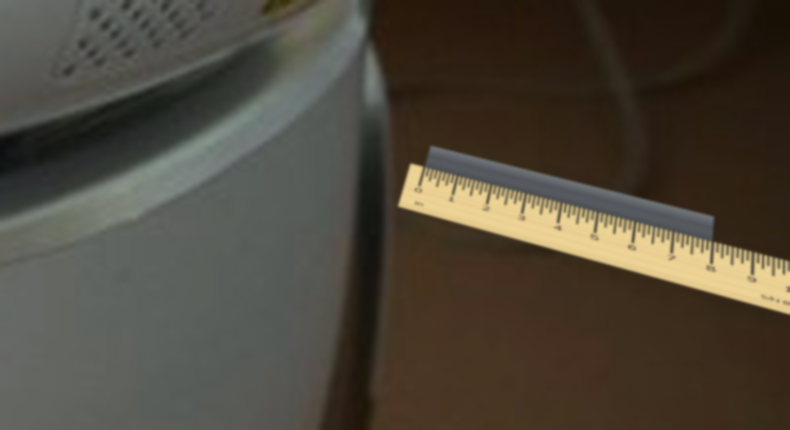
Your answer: **8** in
